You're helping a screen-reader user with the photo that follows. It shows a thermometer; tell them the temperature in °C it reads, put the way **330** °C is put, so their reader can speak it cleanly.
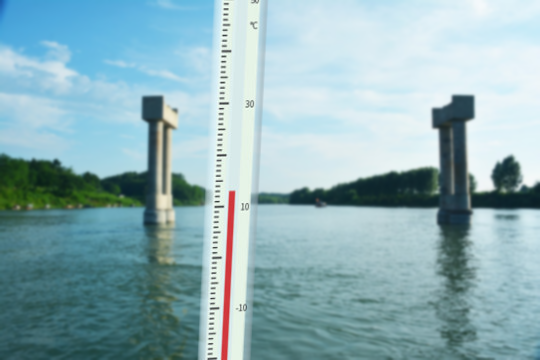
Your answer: **13** °C
